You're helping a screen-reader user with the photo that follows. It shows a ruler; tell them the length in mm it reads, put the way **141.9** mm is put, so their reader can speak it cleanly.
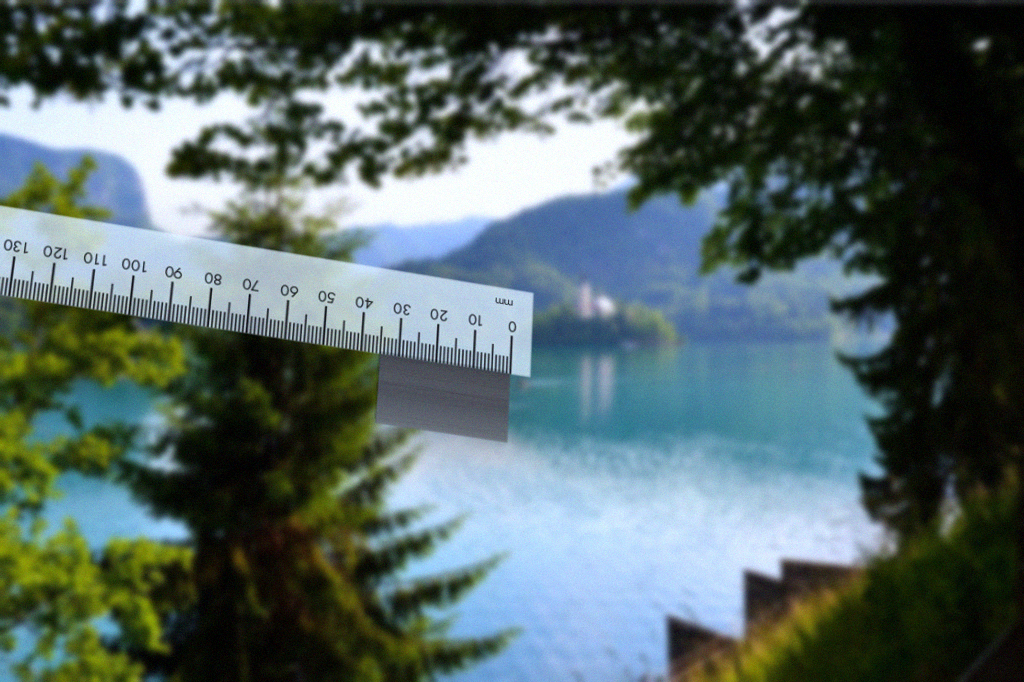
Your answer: **35** mm
